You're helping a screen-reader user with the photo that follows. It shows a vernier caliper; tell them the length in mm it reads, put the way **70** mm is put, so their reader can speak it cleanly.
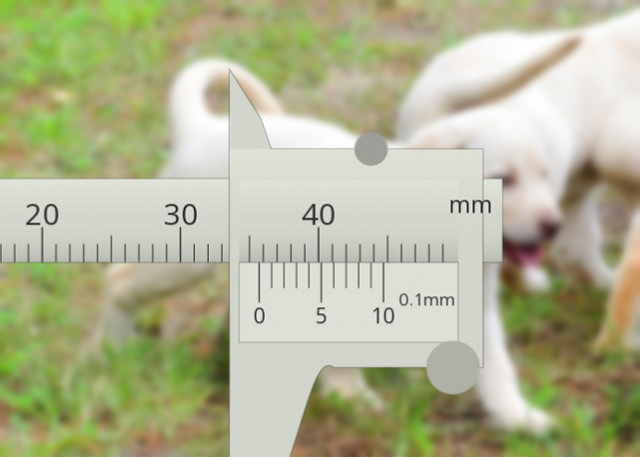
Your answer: **35.7** mm
